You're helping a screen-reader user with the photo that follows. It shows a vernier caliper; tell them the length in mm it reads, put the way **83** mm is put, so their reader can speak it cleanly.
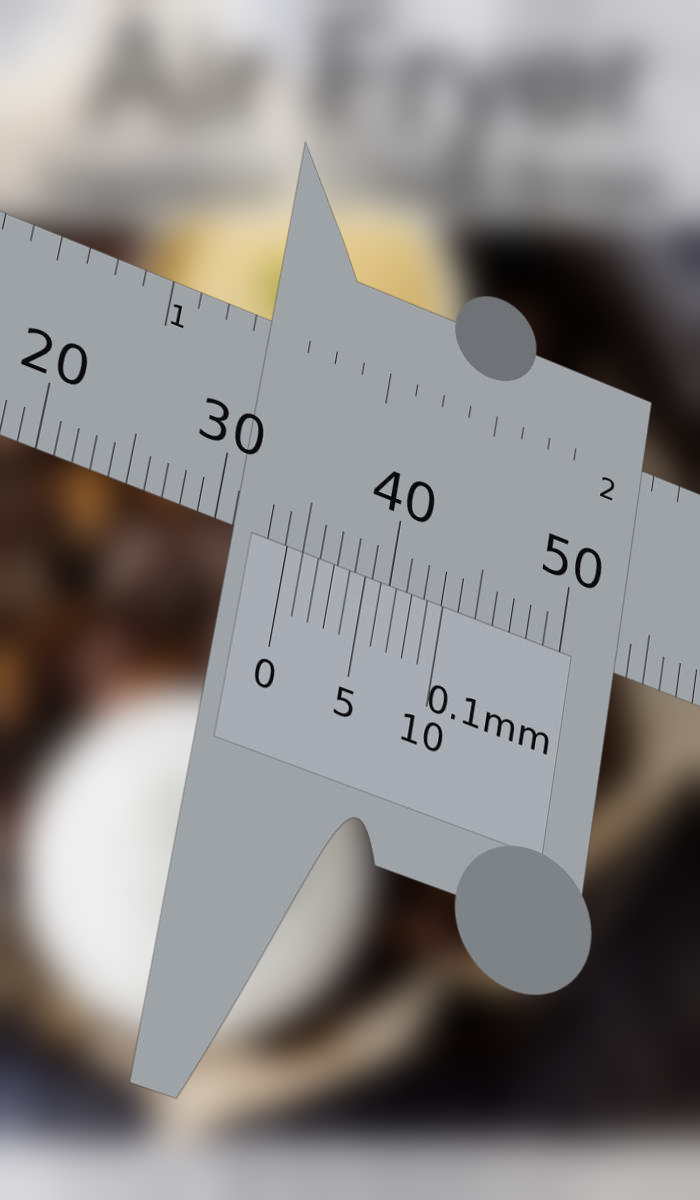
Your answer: **34.1** mm
